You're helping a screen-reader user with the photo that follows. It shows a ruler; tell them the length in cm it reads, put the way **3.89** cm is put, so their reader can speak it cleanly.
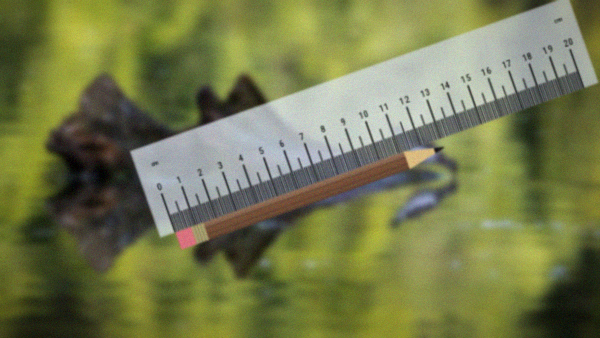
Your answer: **13** cm
